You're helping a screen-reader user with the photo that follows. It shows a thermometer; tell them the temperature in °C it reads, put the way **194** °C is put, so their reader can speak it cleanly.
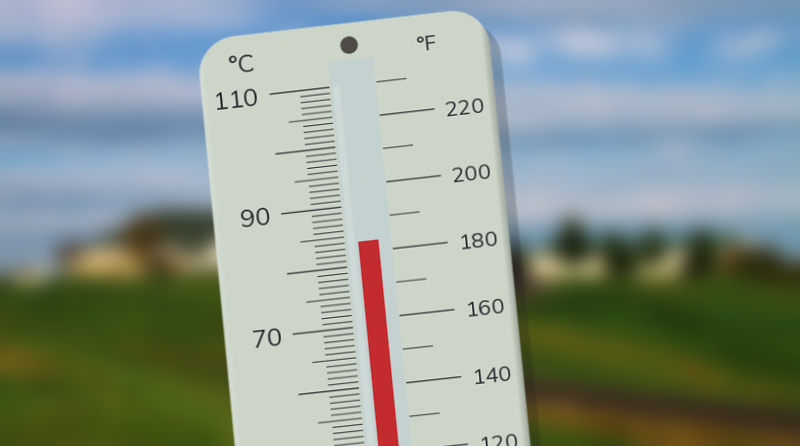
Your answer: **84** °C
